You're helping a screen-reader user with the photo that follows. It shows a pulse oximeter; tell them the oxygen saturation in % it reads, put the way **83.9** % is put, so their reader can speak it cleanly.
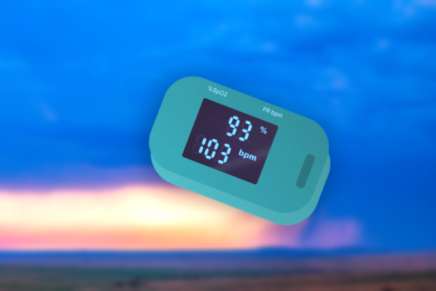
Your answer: **93** %
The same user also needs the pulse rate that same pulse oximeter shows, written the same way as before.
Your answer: **103** bpm
